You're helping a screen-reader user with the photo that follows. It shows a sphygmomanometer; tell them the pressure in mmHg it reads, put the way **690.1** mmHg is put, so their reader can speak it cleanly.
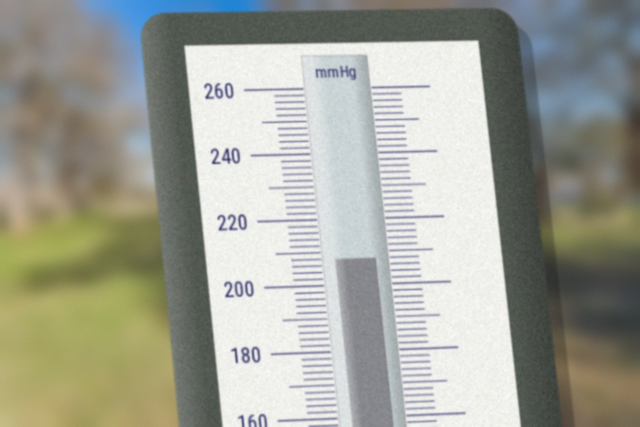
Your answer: **208** mmHg
